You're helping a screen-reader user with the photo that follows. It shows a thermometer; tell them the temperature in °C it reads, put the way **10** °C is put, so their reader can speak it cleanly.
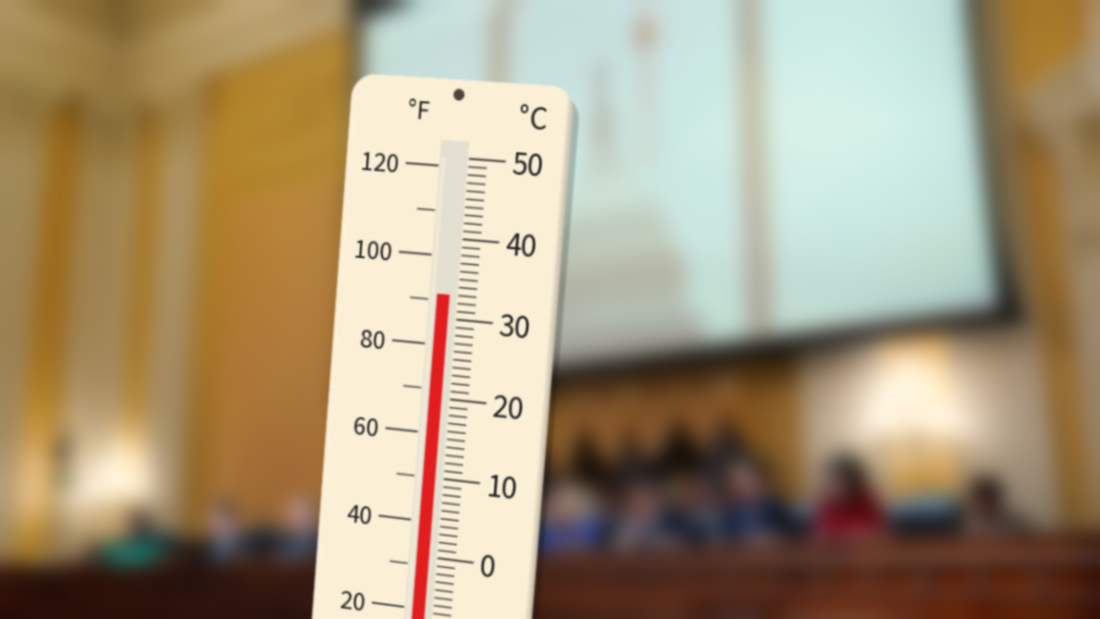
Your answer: **33** °C
